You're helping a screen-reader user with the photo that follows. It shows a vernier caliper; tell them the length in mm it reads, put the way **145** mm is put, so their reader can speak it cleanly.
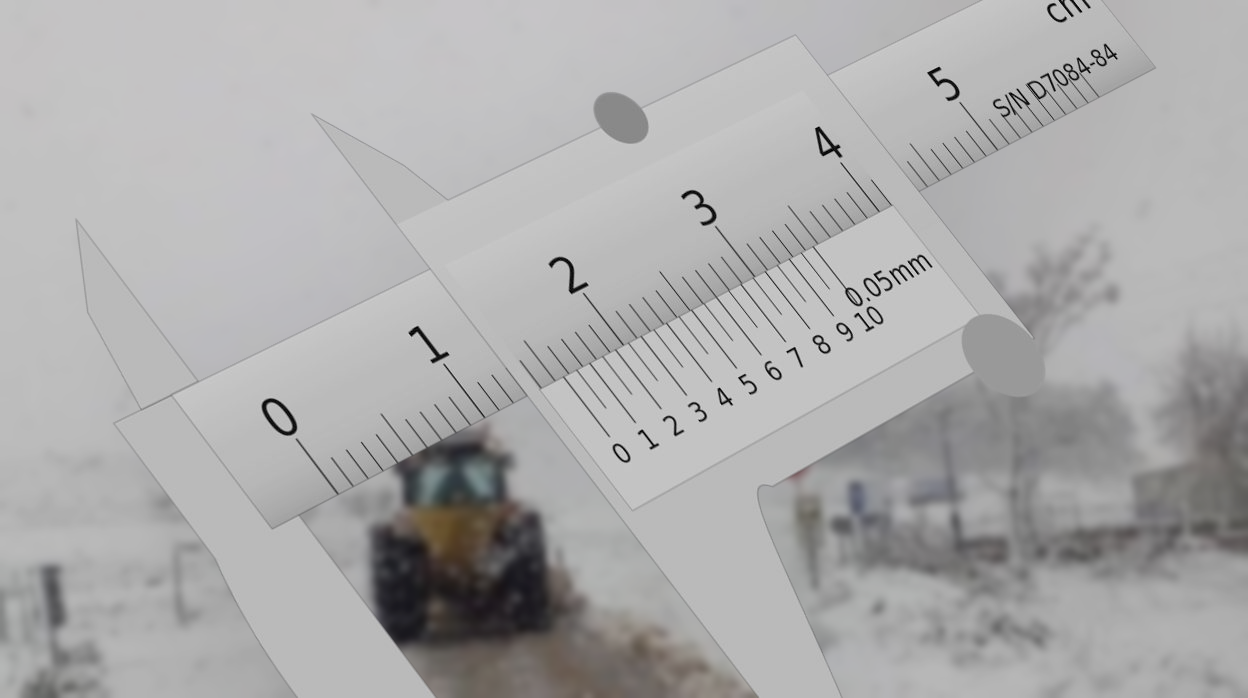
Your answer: **15.6** mm
